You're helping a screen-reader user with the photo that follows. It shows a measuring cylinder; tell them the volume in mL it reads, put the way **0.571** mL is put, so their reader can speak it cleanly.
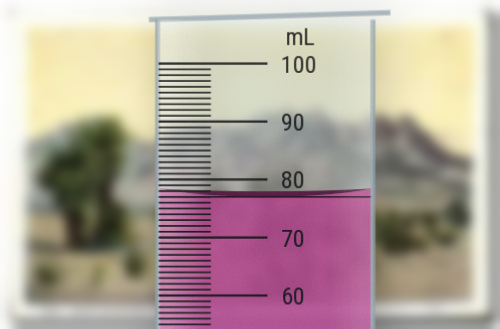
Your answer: **77** mL
